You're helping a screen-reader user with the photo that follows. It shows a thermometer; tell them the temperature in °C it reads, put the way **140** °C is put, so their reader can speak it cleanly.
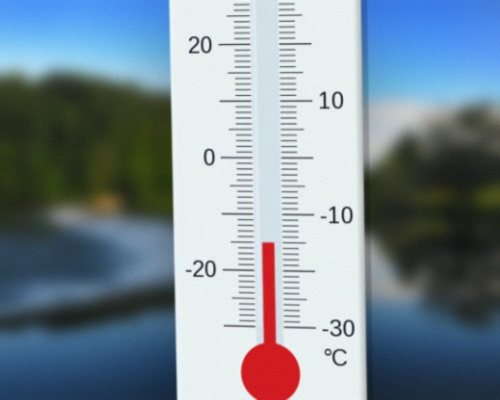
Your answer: **-15** °C
